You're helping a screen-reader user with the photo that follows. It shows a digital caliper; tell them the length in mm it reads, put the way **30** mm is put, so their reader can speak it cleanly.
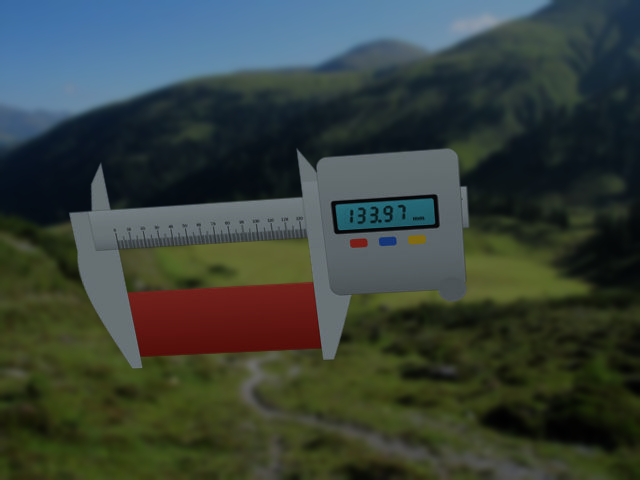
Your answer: **133.97** mm
